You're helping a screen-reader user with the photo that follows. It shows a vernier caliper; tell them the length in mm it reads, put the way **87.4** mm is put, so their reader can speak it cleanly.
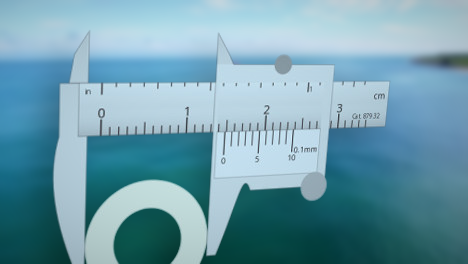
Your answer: **14.8** mm
